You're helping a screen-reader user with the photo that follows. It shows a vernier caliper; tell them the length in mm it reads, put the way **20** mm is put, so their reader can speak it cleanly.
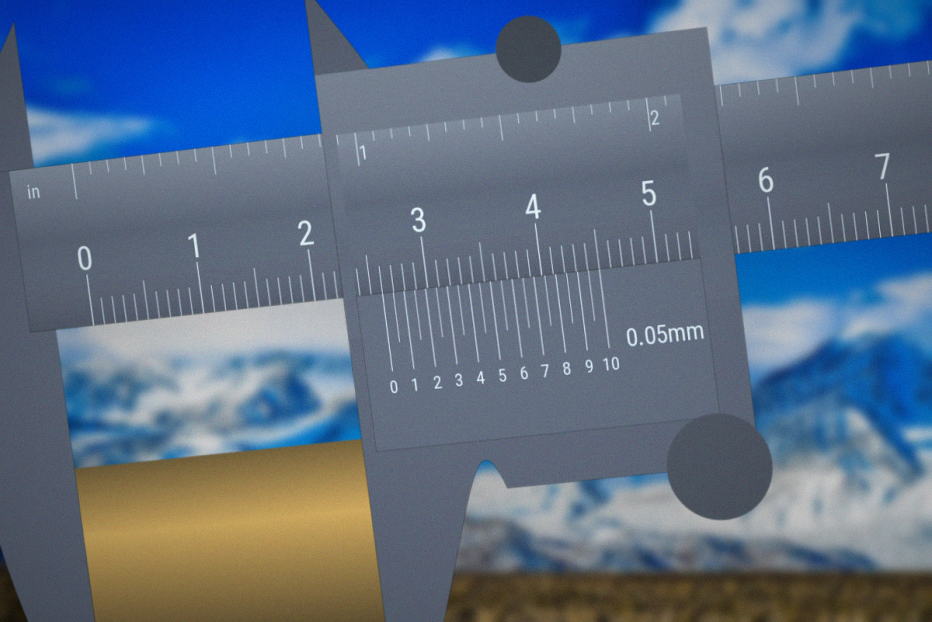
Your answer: **26.0** mm
